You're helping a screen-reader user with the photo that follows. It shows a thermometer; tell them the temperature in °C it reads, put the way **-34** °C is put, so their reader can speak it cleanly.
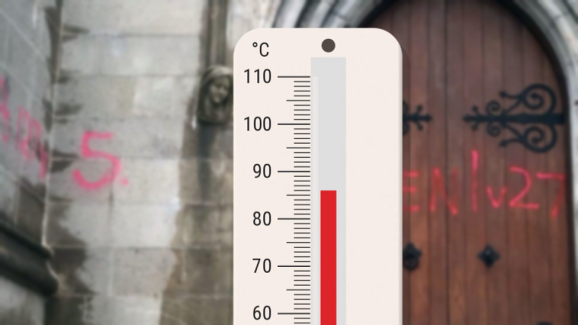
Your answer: **86** °C
